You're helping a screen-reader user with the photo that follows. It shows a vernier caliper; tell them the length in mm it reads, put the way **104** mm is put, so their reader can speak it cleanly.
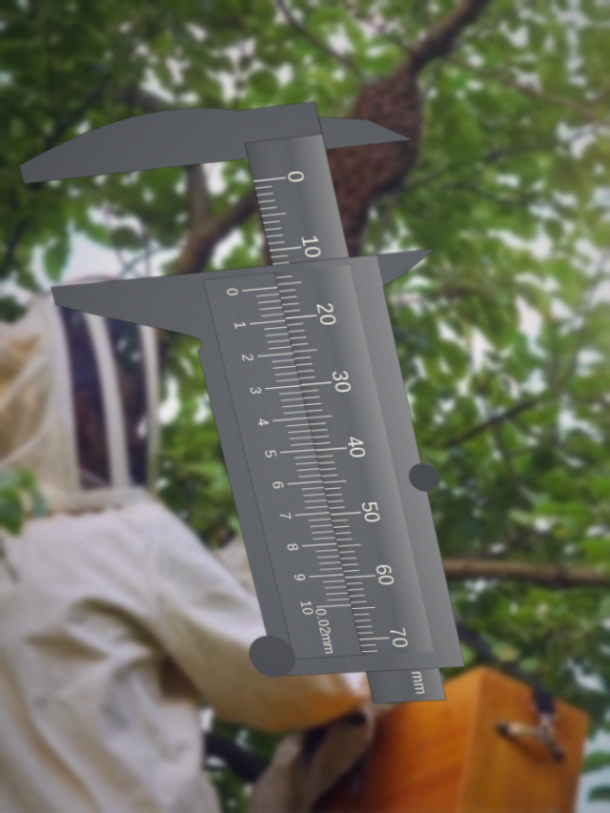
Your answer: **15.4** mm
